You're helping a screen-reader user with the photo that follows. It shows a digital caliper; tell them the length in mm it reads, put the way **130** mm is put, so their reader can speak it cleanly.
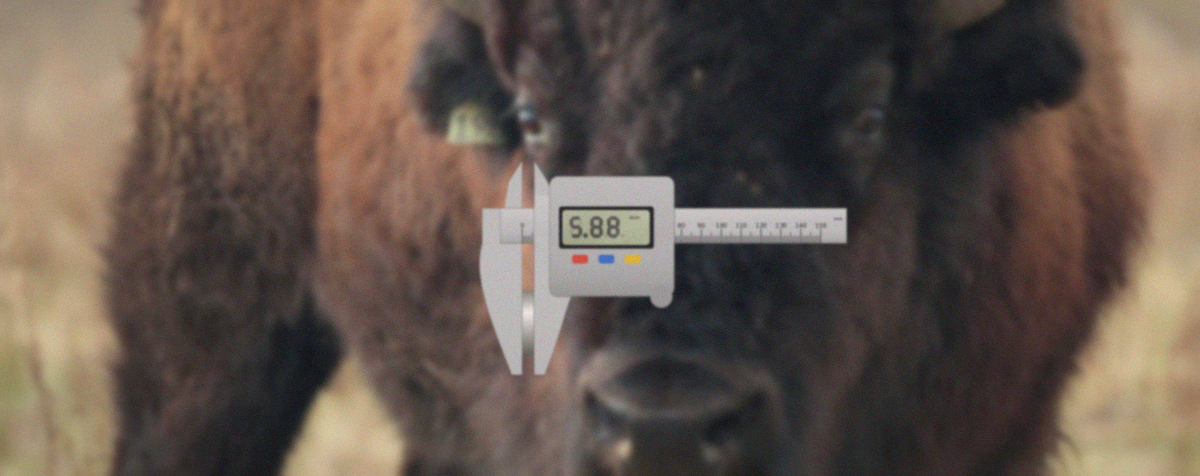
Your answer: **5.88** mm
